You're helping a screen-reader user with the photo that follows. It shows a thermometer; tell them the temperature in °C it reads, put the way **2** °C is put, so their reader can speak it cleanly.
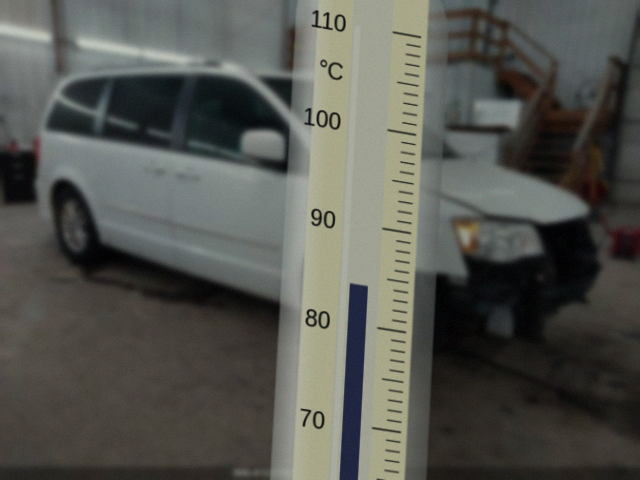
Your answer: **84** °C
